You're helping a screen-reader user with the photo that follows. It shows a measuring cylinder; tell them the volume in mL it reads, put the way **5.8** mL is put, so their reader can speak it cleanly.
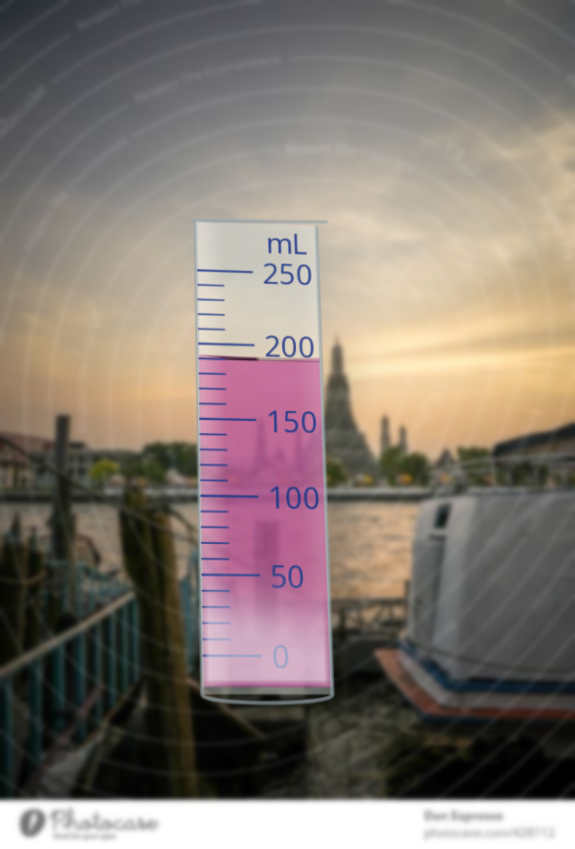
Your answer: **190** mL
